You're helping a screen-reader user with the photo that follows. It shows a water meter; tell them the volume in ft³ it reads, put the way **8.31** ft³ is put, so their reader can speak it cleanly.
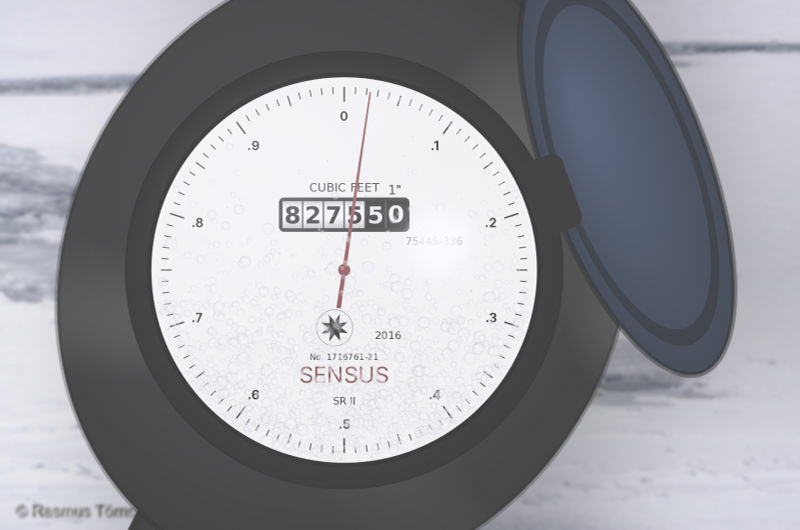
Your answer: **827550.02** ft³
